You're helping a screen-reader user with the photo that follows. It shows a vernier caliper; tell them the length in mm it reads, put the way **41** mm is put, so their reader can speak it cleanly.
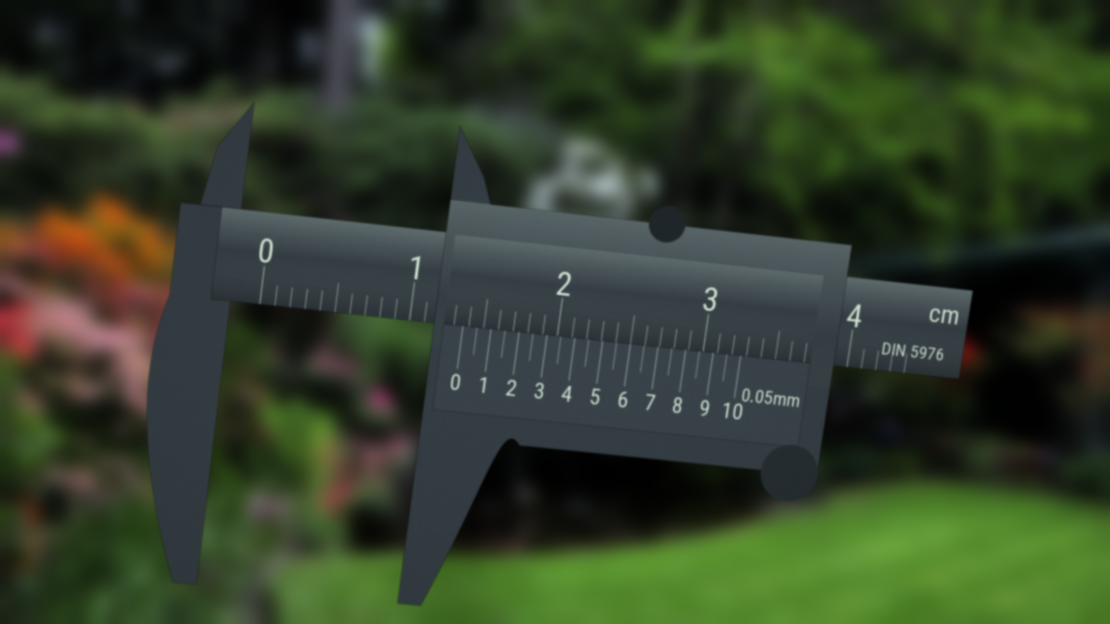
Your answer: **13.6** mm
